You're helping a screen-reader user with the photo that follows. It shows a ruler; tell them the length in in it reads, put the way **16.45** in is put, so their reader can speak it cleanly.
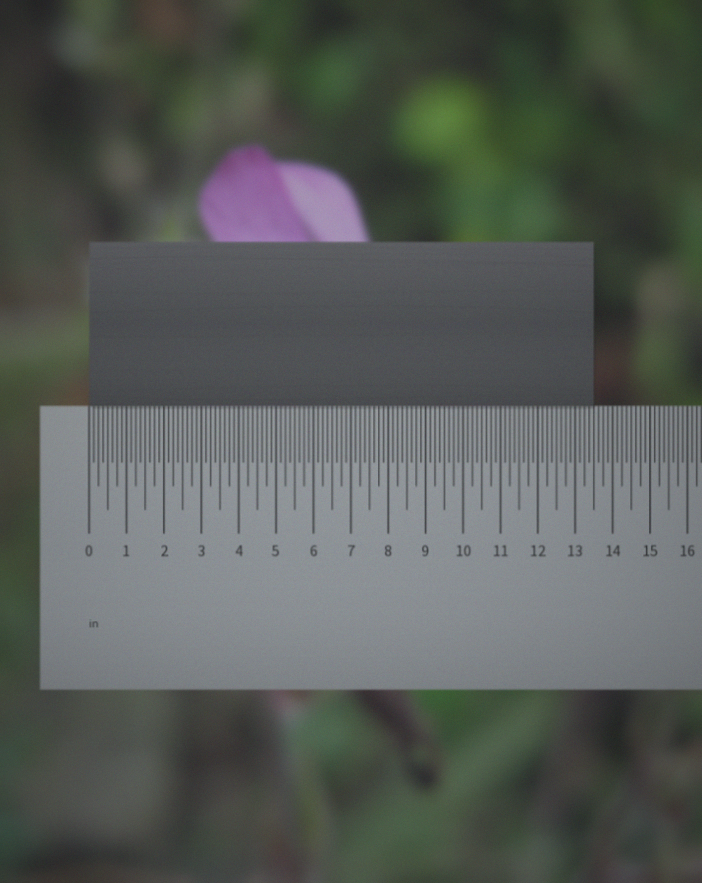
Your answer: **13.5** in
